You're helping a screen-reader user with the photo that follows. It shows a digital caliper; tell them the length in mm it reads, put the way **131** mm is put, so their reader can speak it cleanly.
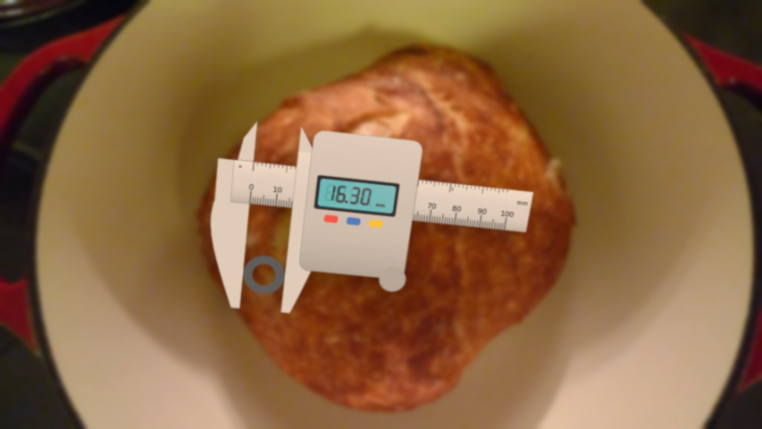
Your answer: **16.30** mm
